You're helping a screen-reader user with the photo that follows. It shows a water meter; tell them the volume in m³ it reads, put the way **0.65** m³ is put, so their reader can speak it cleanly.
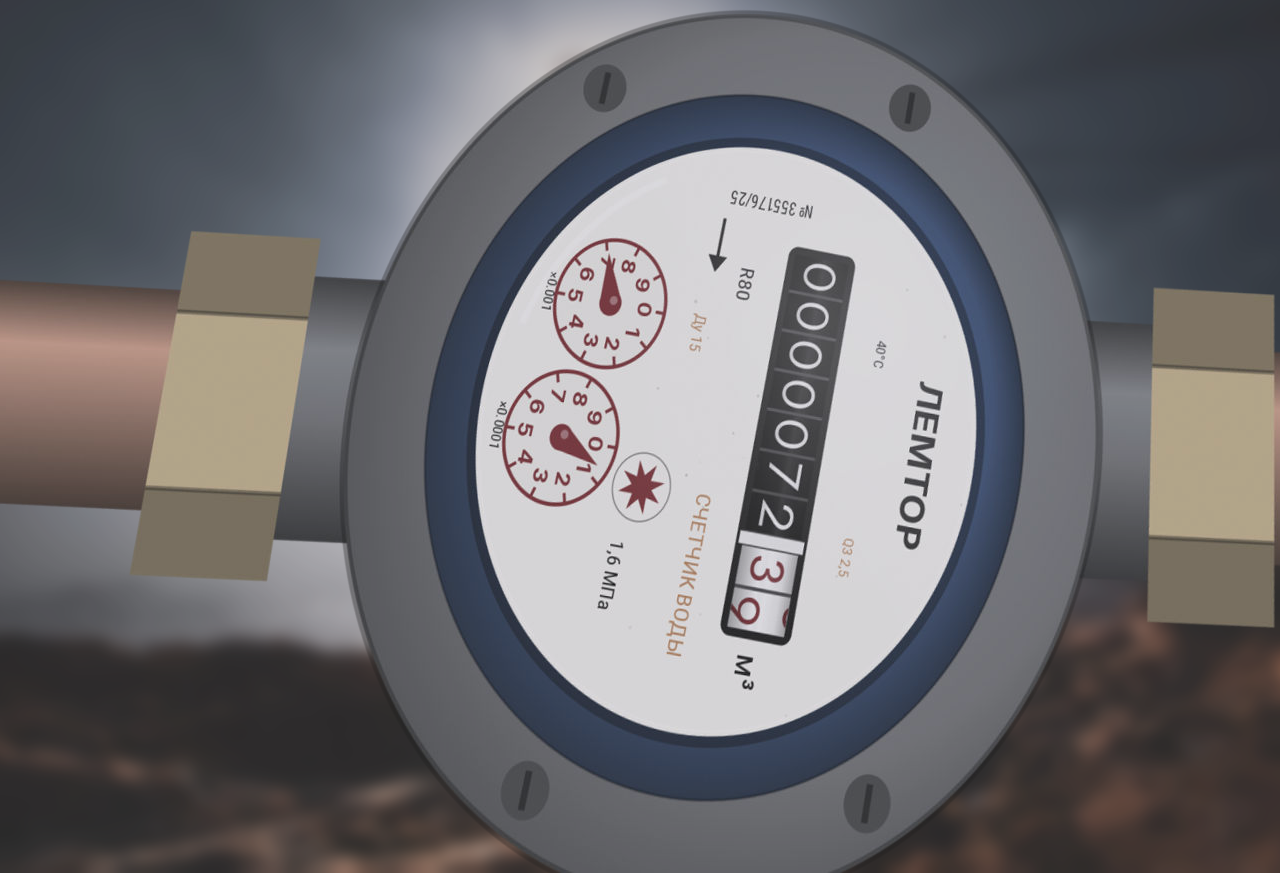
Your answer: **72.3870** m³
